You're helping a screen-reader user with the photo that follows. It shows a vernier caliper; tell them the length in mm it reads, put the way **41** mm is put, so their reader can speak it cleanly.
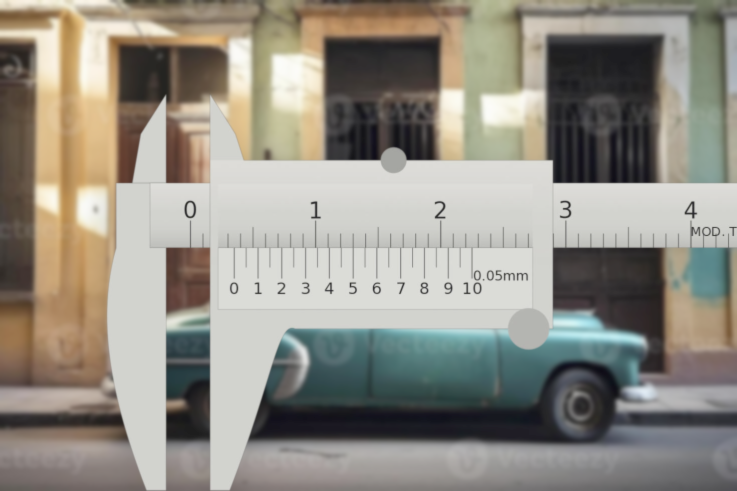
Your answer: **3.5** mm
